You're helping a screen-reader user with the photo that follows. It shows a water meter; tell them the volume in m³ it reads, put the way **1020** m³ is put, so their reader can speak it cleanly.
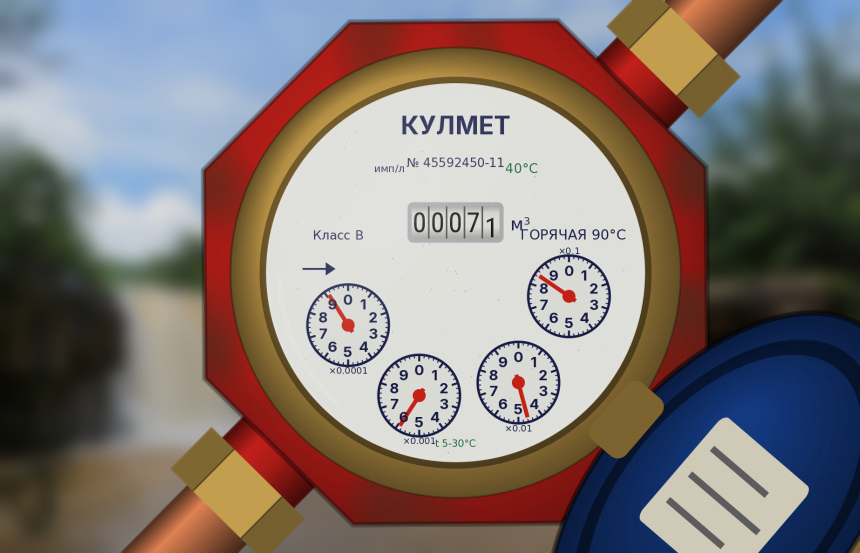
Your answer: **70.8459** m³
